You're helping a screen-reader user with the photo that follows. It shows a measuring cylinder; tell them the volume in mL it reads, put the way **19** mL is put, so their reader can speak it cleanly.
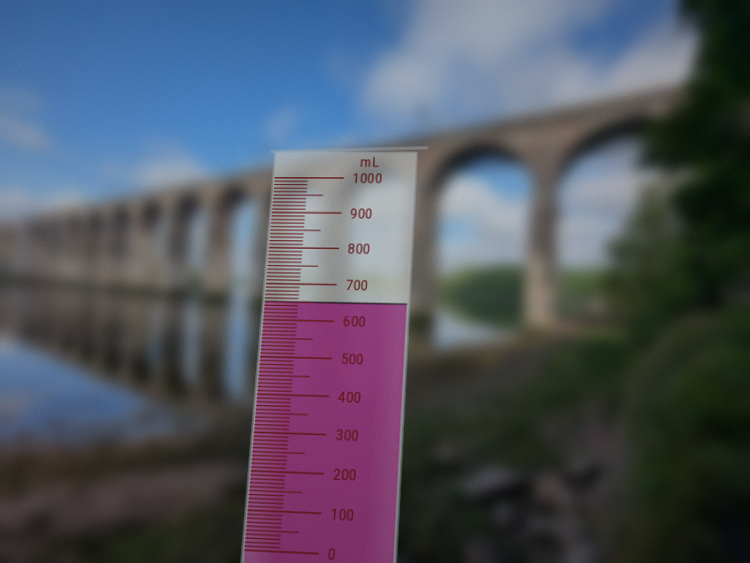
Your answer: **650** mL
